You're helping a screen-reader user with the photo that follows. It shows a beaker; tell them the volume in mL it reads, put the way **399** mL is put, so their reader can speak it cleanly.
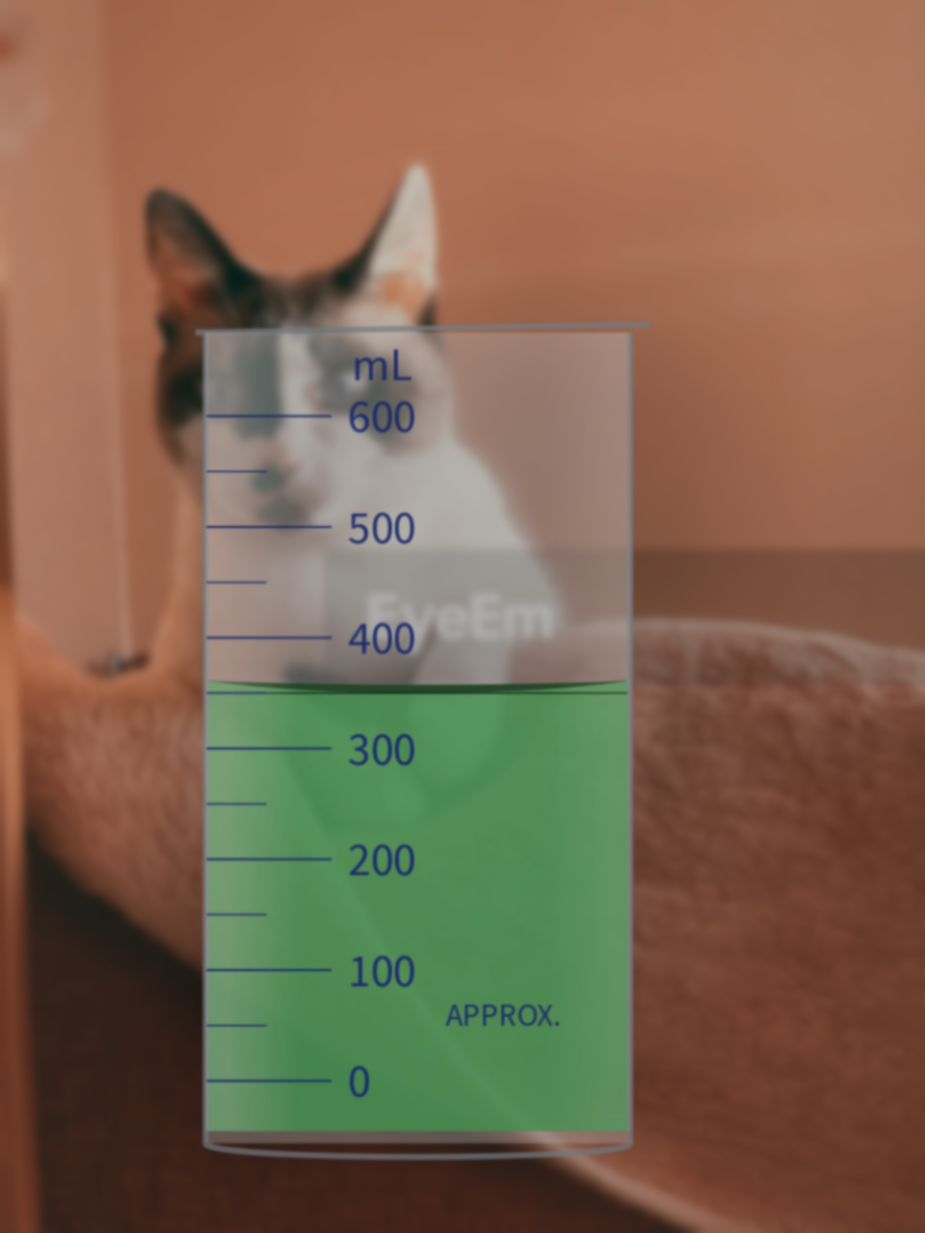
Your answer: **350** mL
